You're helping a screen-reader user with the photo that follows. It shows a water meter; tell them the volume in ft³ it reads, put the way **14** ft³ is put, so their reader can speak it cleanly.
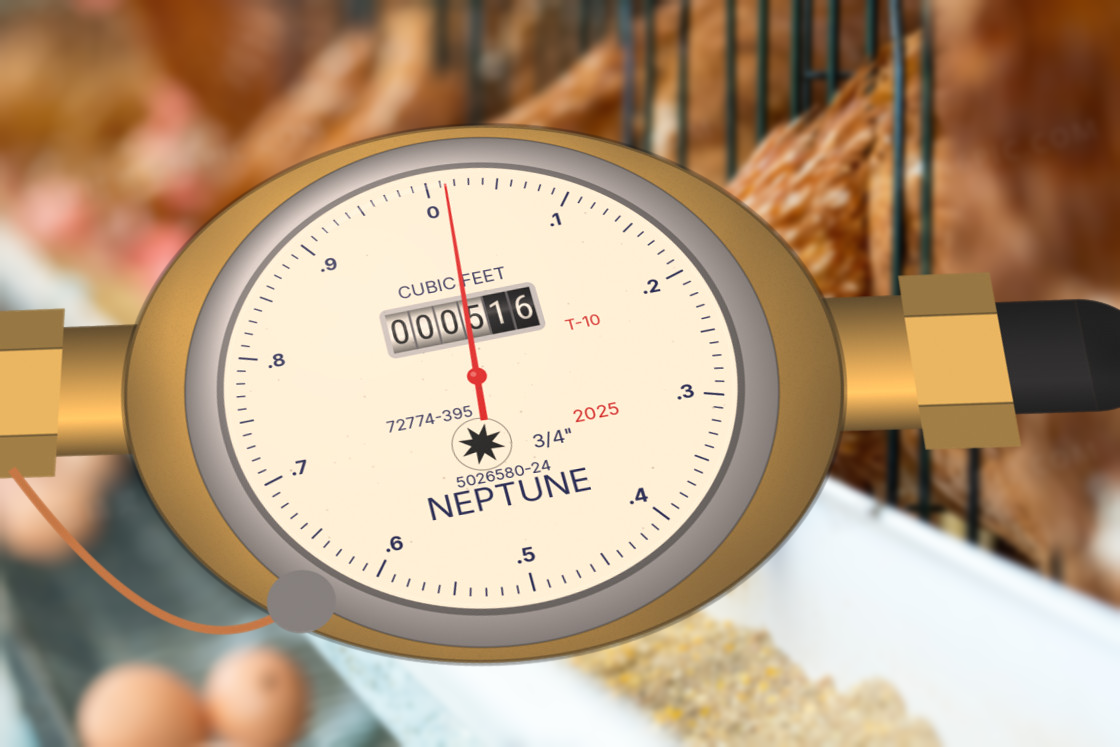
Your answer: **516.01** ft³
